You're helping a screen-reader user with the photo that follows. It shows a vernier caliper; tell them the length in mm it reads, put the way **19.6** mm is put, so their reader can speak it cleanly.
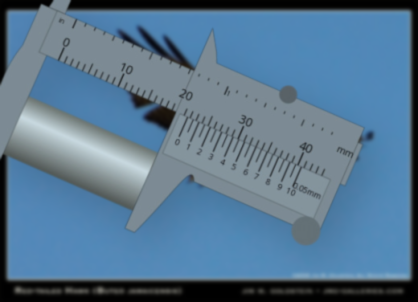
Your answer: **21.6** mm
